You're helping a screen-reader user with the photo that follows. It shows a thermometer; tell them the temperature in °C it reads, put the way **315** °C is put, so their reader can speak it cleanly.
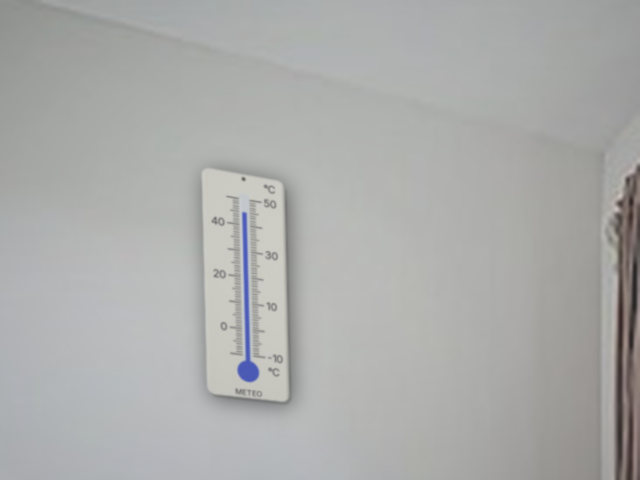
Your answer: **45** °C
